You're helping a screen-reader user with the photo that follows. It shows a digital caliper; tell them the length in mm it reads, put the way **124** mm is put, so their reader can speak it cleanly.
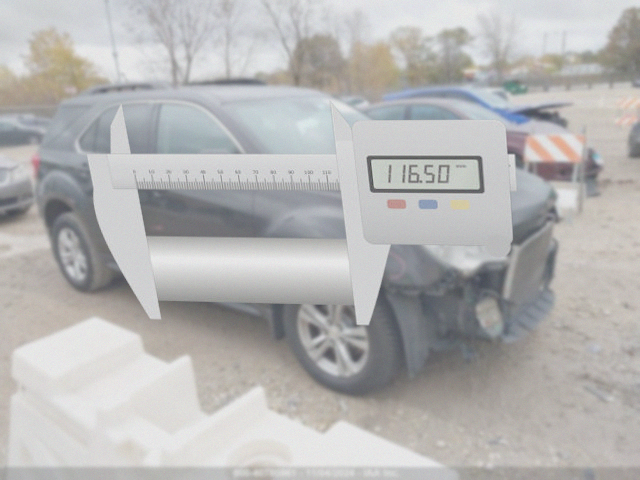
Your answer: **116.50** mm
